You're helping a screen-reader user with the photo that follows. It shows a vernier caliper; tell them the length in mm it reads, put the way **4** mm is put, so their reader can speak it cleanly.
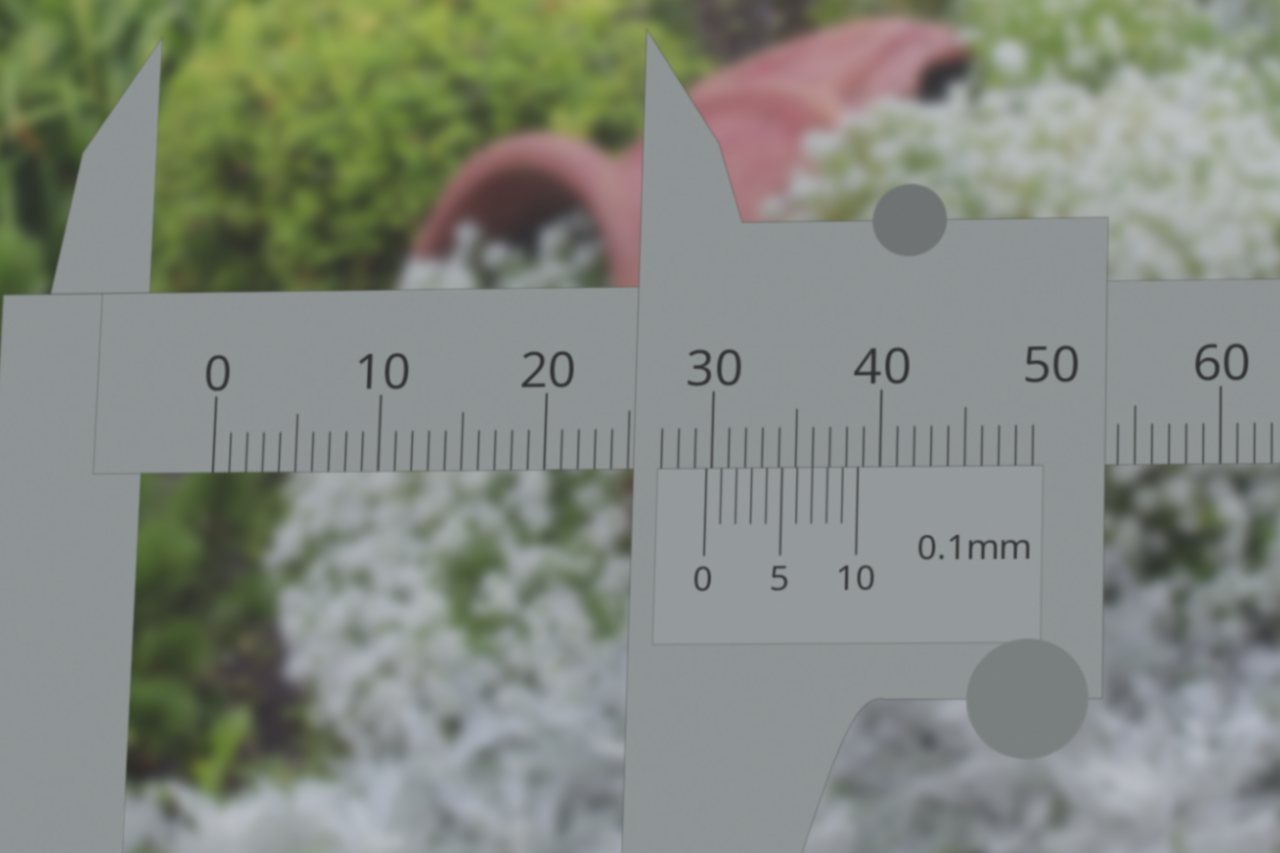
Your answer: **29.7** mm
